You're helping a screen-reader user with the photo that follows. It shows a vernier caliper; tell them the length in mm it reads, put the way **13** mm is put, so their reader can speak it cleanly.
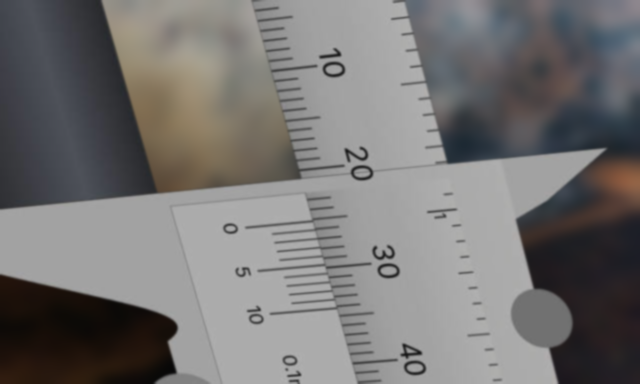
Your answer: **25.2** mm
